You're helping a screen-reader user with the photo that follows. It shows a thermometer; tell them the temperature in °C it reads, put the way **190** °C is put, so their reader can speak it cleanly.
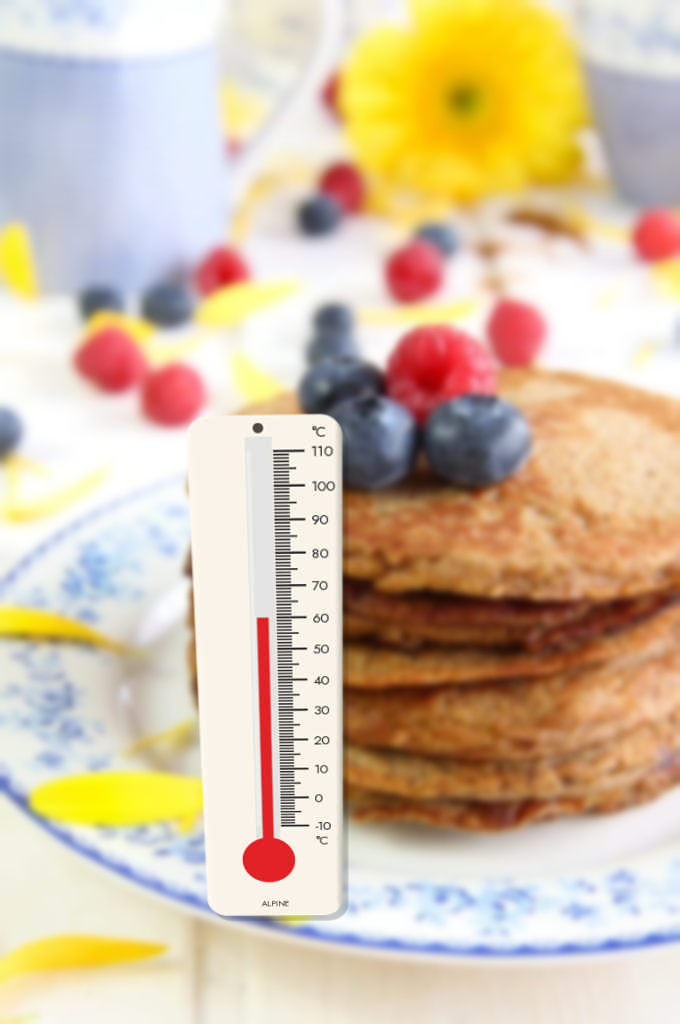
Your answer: **60** °C
